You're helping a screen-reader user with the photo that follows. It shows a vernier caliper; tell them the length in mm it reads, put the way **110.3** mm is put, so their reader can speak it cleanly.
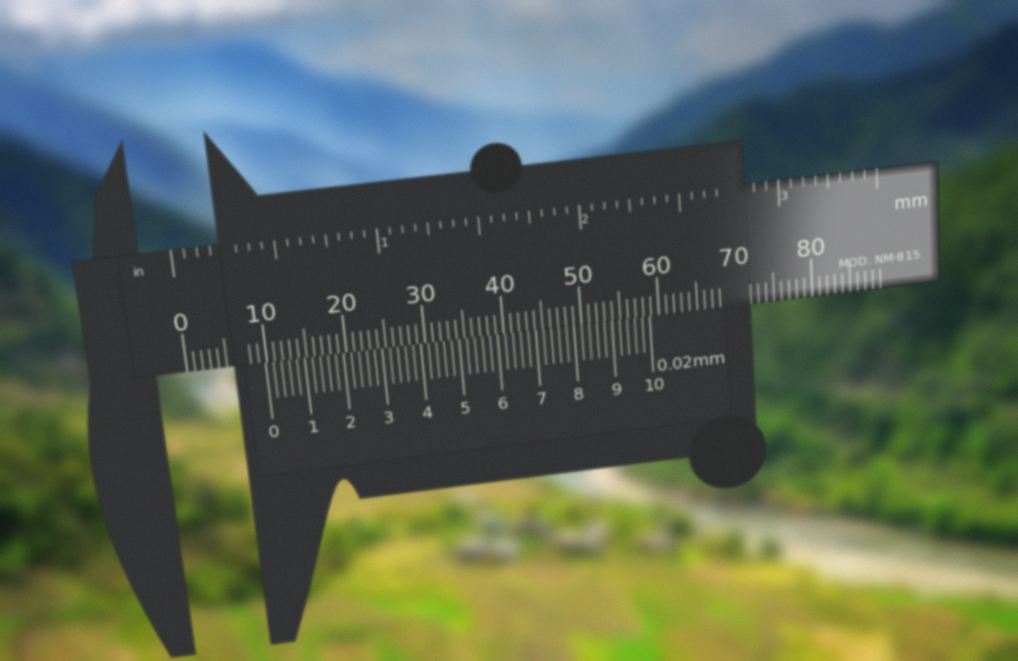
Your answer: **9.8** mm
